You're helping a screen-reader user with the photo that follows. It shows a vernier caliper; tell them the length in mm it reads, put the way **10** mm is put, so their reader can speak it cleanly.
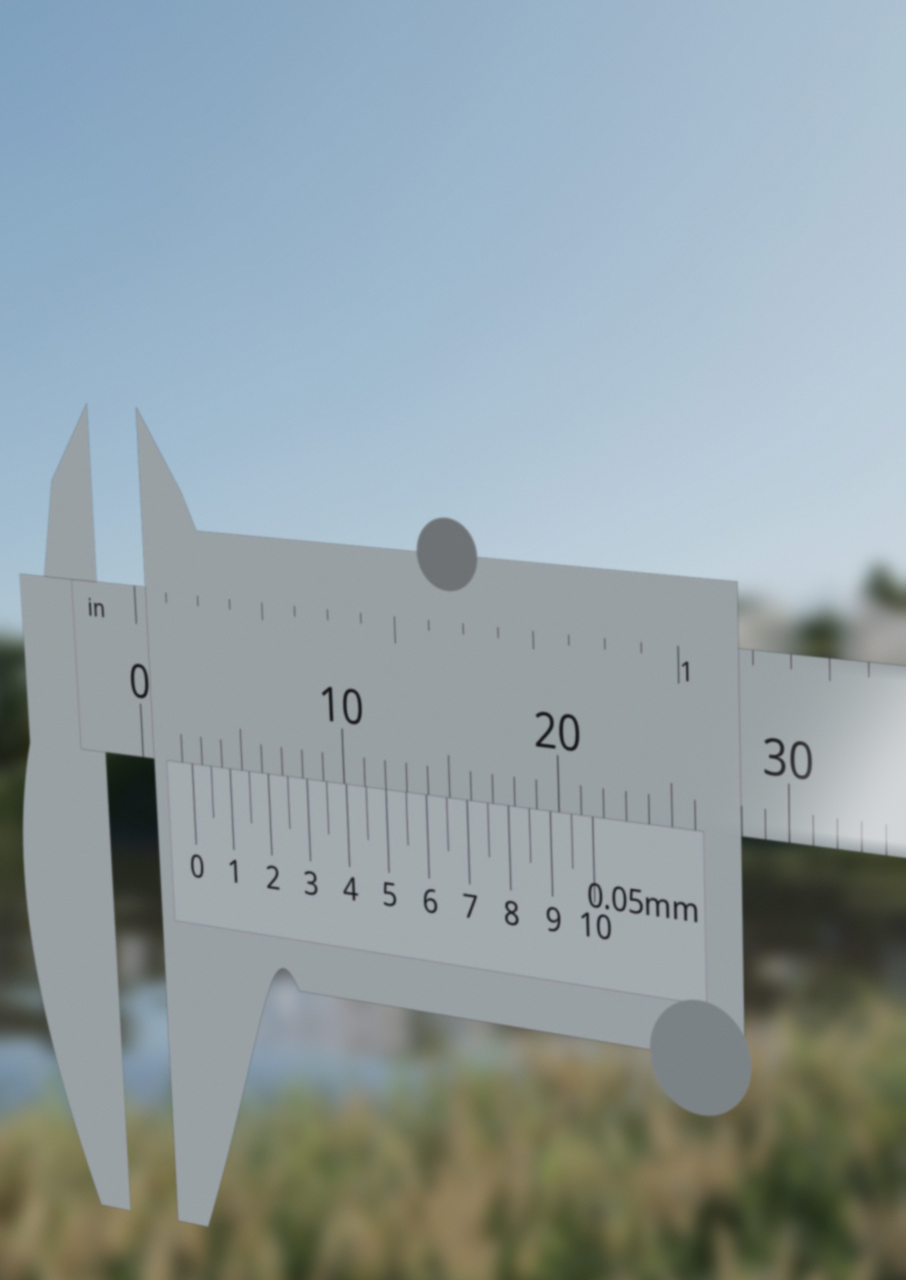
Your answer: **2.5** mm
